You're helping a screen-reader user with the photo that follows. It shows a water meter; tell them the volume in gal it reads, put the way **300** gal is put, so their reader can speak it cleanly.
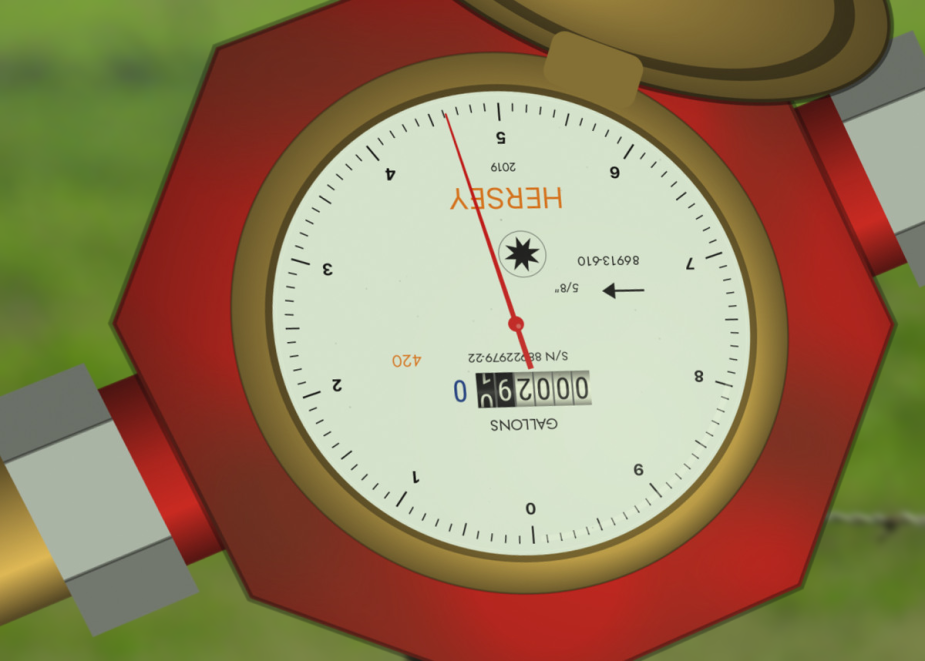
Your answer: **2904.6** gal
